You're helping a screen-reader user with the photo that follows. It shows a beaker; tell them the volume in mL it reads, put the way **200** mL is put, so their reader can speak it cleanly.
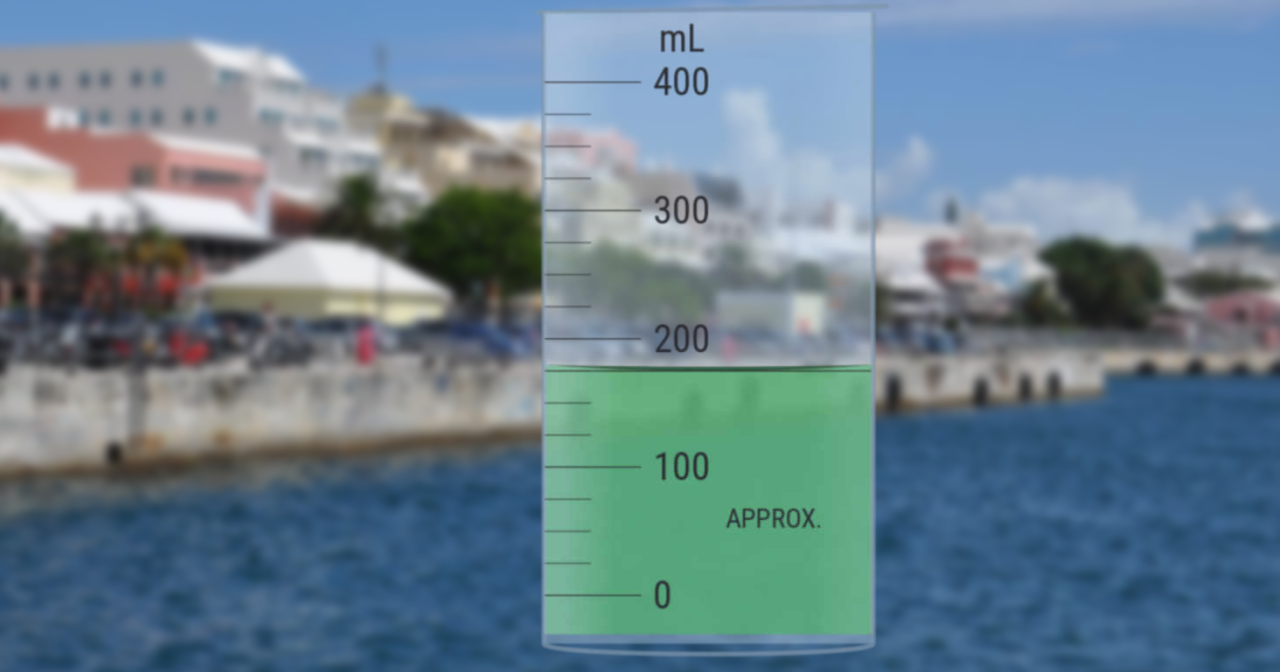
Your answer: **175** mL
